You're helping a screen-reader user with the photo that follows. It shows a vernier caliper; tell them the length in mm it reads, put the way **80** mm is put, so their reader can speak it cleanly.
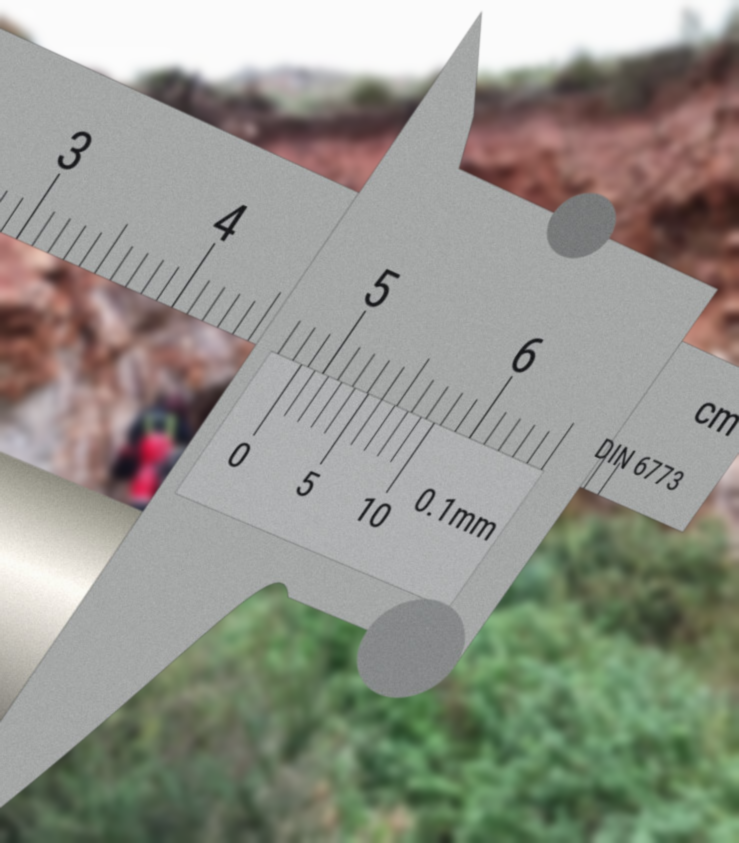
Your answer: **48.6** mm
